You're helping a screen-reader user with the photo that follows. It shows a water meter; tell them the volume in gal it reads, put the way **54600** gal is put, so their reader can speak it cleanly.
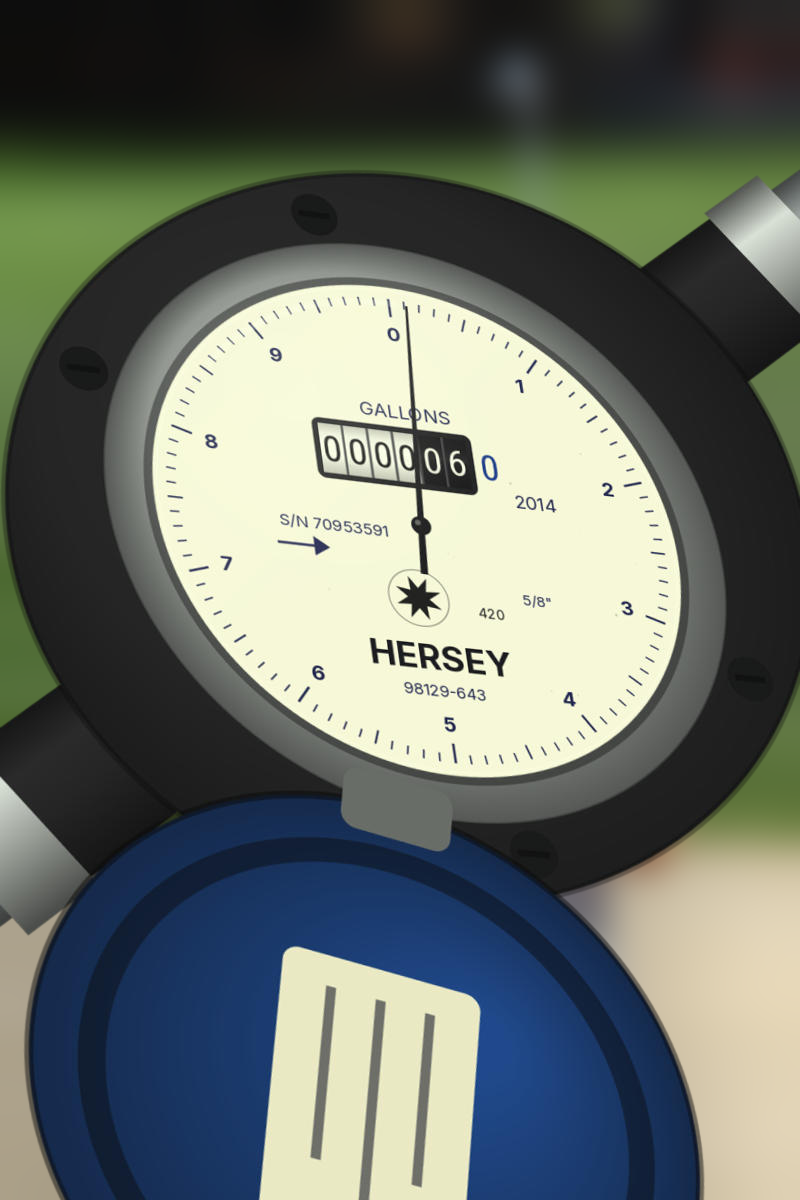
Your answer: **60.1** gal
